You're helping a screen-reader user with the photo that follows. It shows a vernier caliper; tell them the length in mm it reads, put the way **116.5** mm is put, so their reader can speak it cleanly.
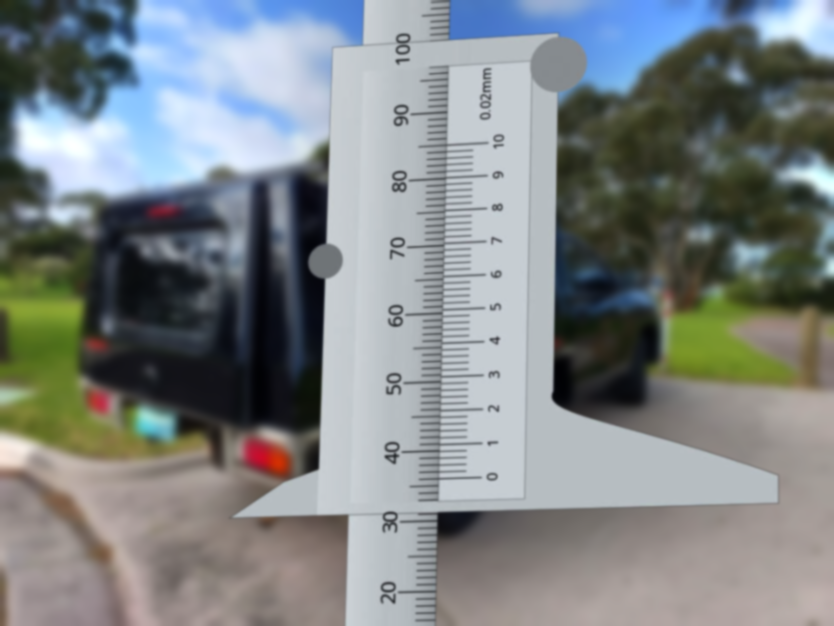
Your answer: **36.0** mm
